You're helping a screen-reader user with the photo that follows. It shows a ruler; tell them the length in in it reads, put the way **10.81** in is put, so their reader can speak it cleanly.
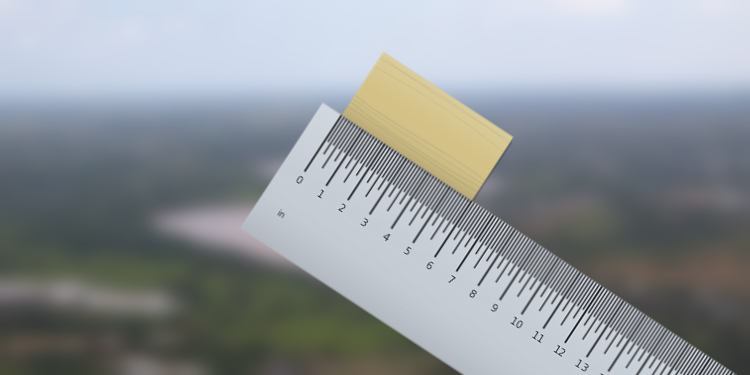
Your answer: **6** in
